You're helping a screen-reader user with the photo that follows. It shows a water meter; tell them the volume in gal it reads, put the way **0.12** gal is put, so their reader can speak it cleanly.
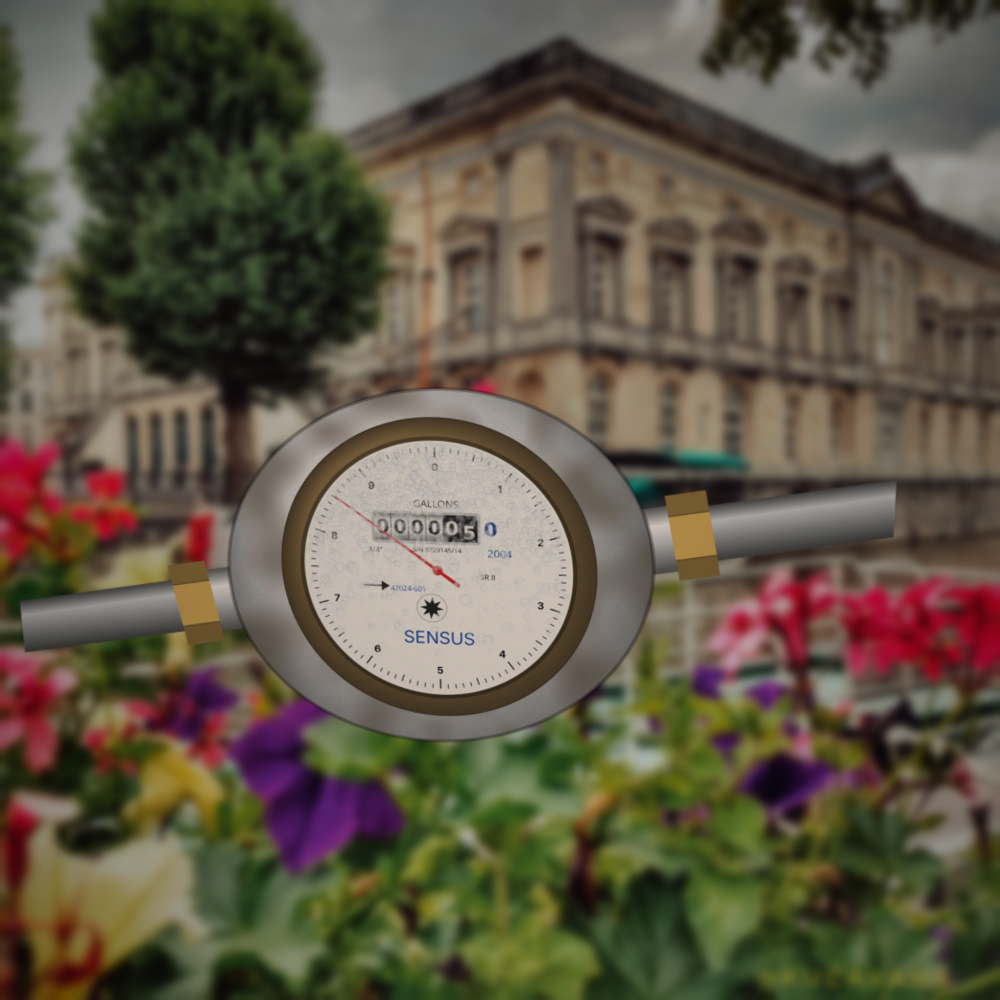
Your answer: **48.5** gal
